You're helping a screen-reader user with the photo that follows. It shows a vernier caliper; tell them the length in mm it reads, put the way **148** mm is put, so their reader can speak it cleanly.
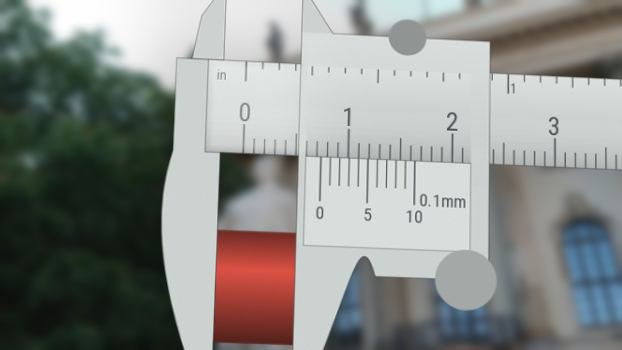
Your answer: **7.4** mm
